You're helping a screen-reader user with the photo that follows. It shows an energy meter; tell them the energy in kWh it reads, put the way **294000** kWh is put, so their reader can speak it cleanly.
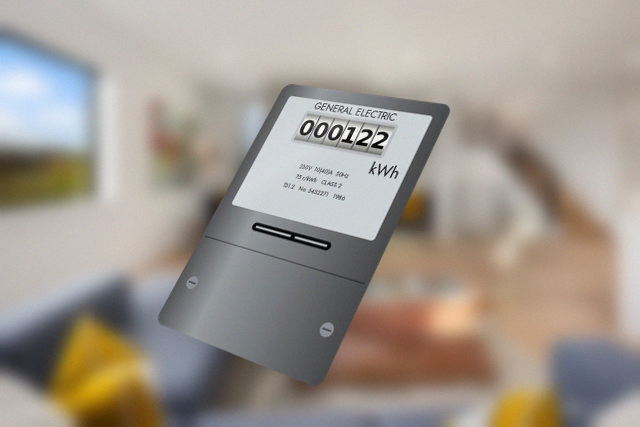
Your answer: **122** kWh
